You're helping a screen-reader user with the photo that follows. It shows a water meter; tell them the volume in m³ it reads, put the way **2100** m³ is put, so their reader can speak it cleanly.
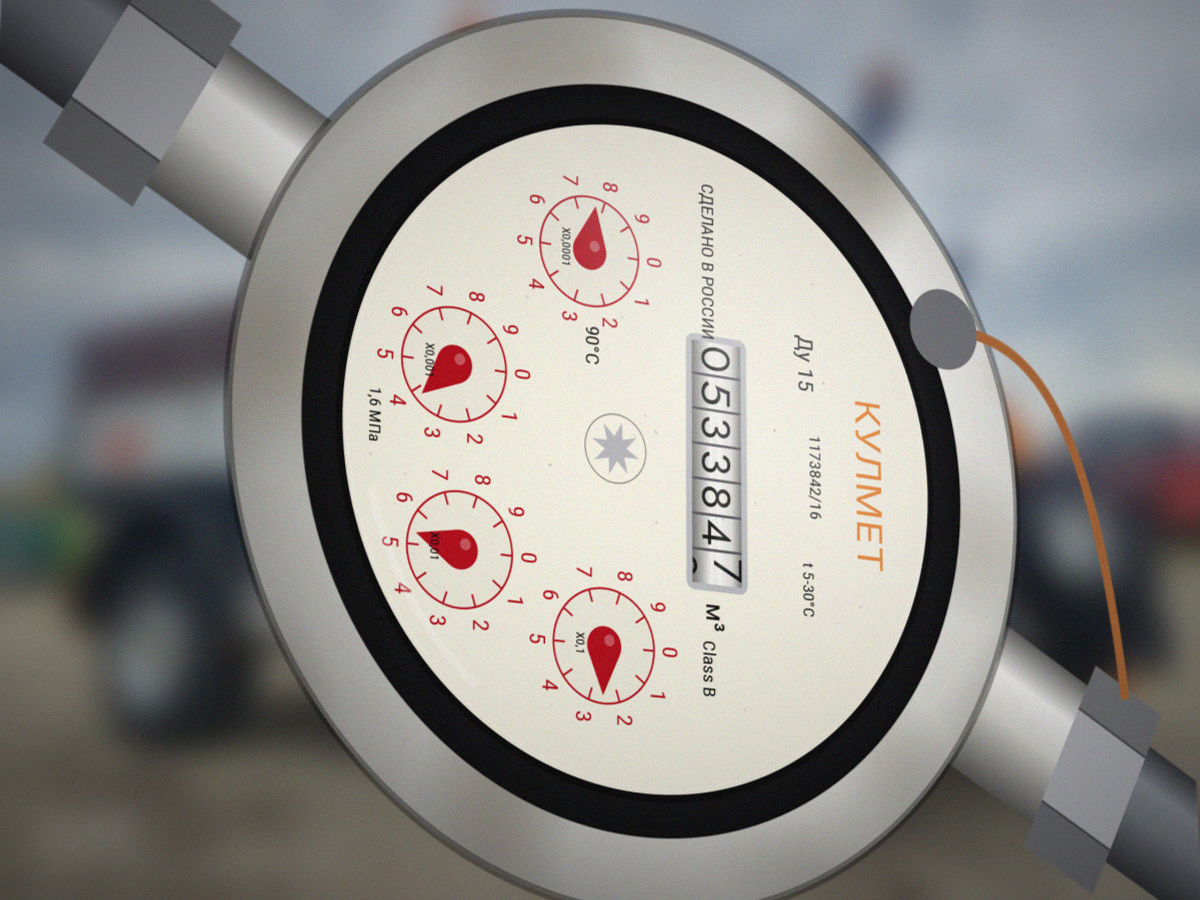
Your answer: **533847.2537** m³
